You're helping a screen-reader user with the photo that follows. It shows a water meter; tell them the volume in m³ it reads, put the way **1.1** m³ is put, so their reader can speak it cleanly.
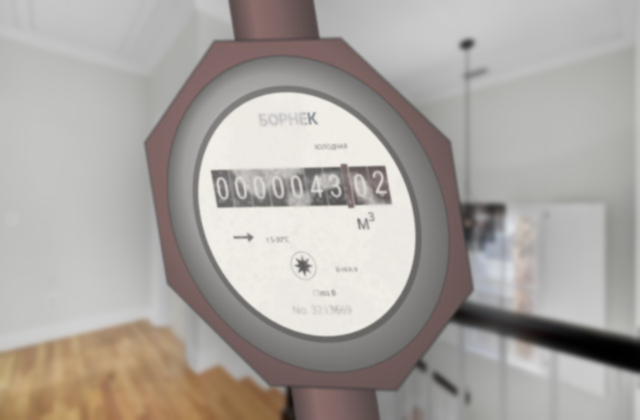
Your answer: **43.02** m³
